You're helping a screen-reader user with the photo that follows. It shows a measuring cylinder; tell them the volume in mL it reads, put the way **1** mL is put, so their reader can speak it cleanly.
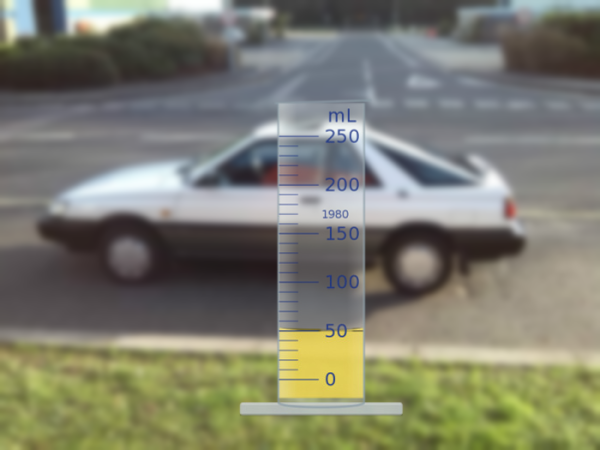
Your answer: **50** mL
